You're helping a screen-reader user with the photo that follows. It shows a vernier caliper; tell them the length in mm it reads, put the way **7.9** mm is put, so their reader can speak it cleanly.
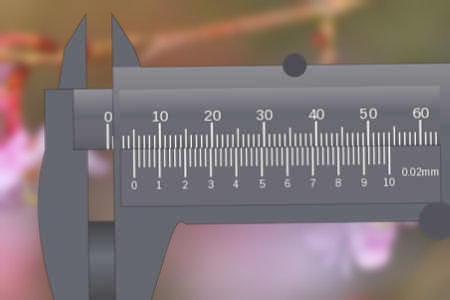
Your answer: **5.0** mm
